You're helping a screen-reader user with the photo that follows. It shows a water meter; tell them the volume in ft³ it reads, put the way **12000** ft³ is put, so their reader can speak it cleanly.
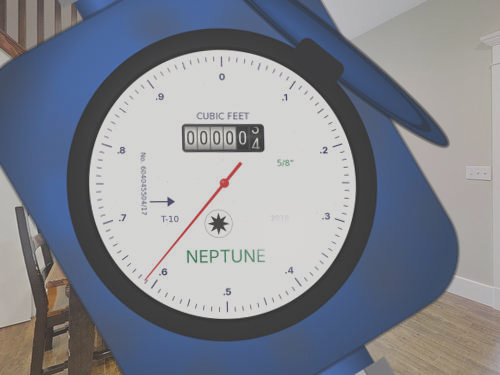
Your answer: **3.61** ft³
